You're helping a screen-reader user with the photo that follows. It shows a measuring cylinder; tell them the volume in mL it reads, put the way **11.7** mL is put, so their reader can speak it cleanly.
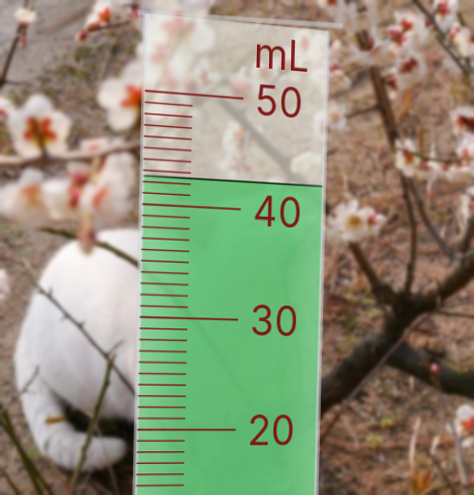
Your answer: **42.5** mL
